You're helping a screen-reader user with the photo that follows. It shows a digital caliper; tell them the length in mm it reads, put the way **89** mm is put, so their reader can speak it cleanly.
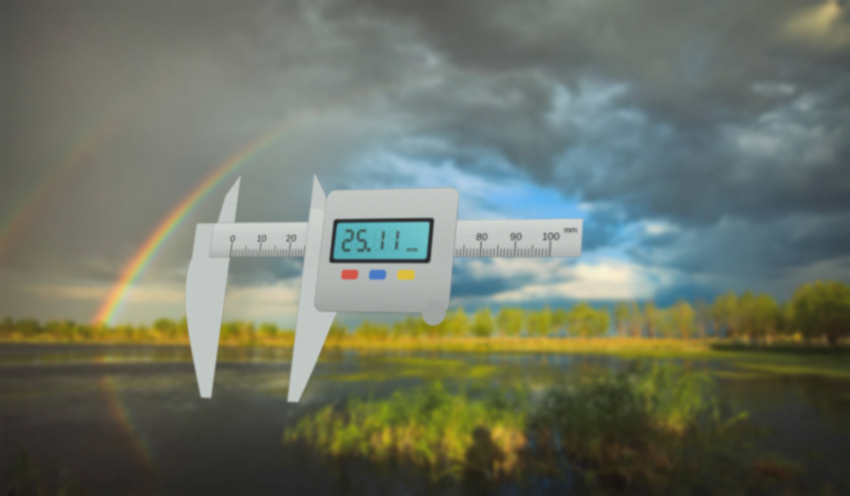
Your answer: **25.11** mm
